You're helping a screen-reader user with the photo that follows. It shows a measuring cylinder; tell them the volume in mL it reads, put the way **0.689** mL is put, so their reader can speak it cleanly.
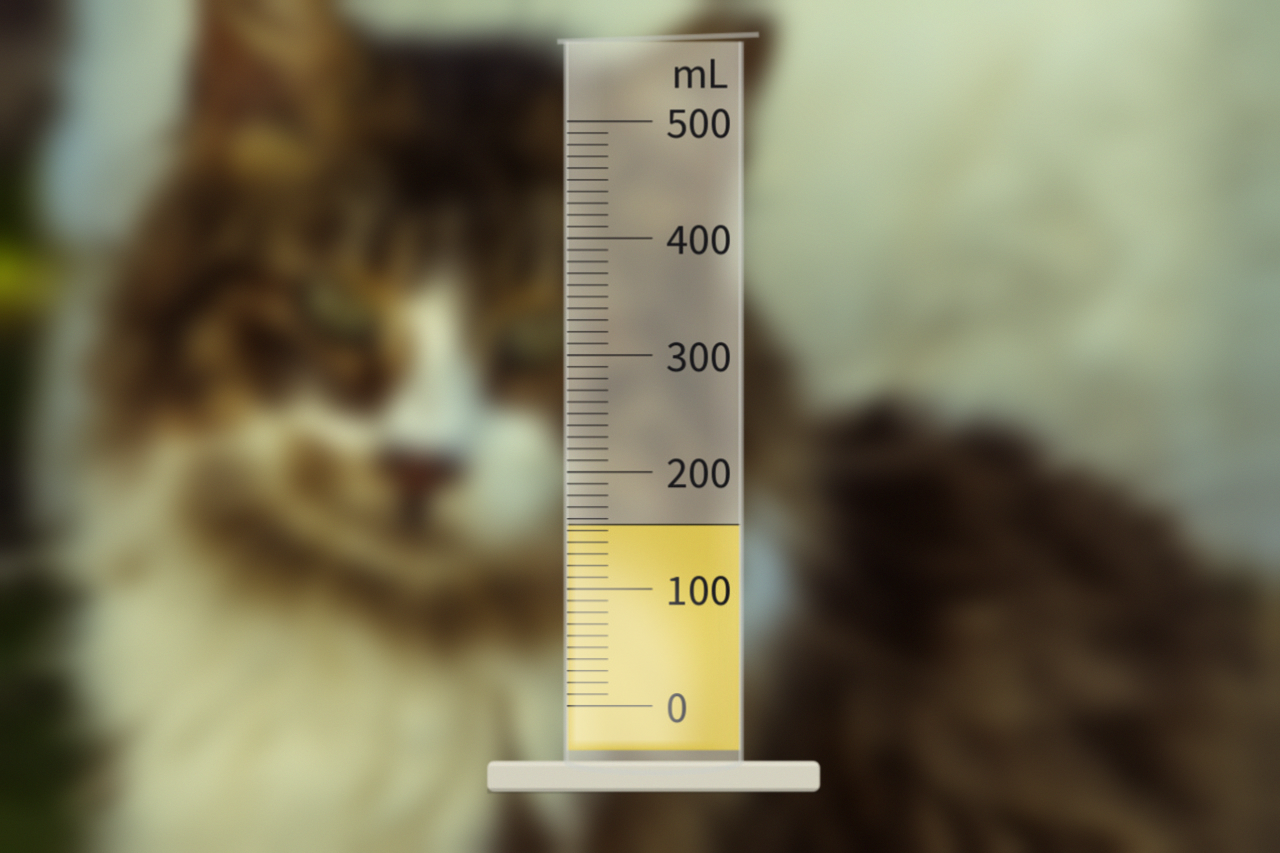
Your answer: **155** mL
